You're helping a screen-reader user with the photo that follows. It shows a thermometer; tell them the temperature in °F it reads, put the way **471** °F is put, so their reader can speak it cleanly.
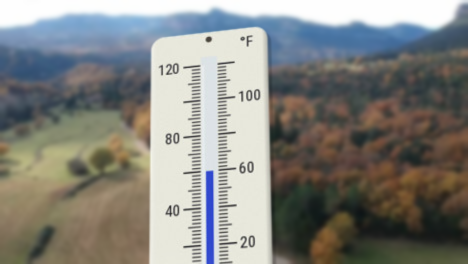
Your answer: **60** °F
